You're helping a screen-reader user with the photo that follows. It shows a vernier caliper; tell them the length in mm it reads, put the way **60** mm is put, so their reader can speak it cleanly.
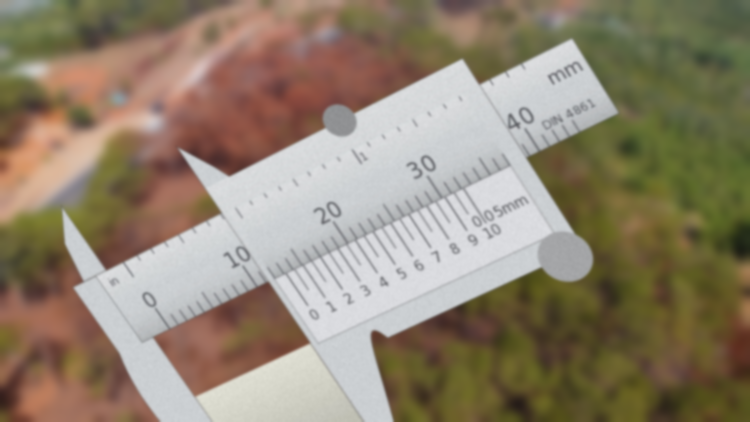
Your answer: **13.2** mm
